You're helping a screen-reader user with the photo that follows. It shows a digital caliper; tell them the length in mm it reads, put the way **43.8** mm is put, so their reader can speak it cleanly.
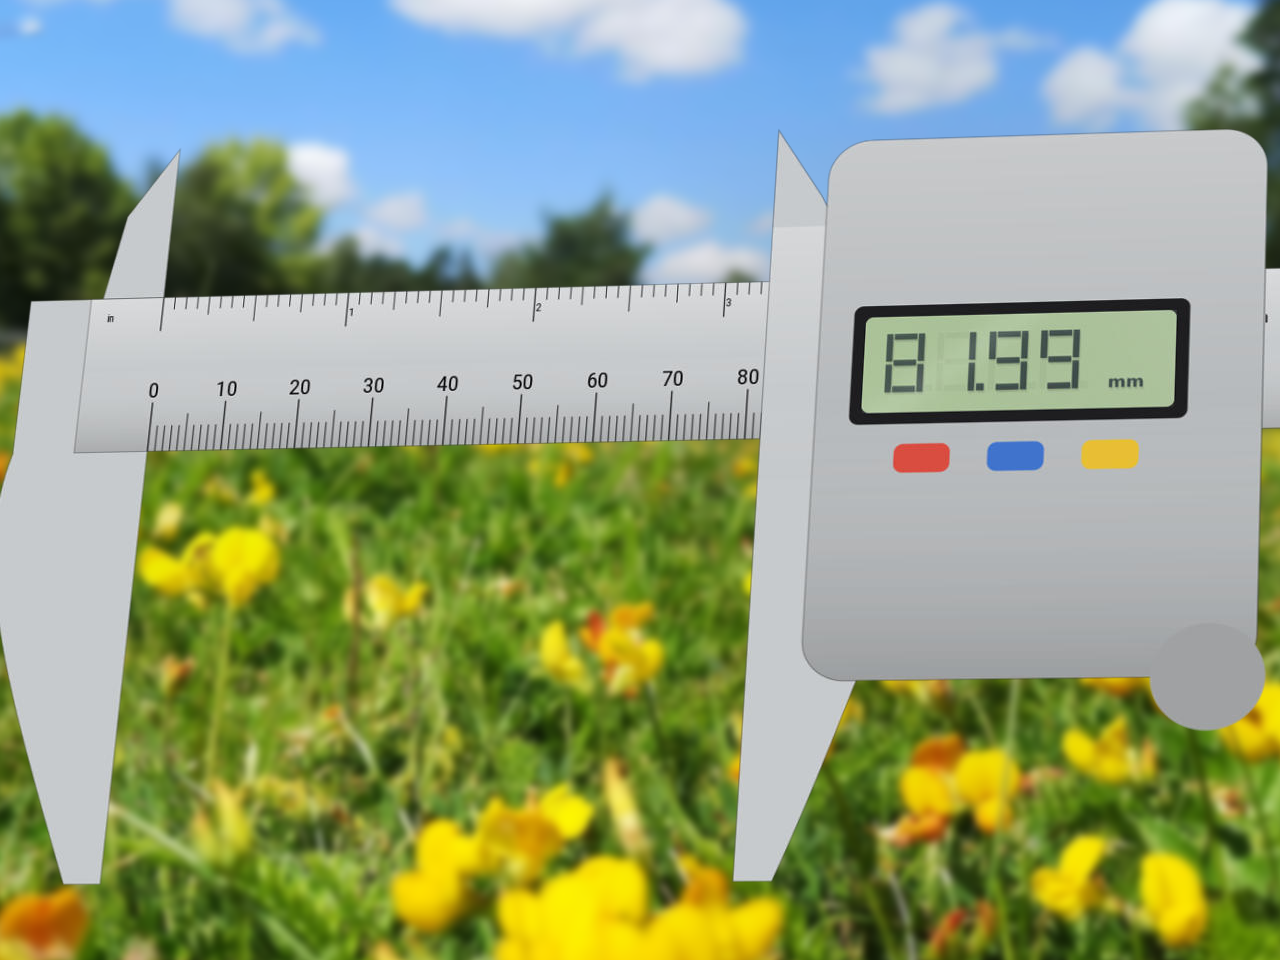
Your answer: **81.99** mm
